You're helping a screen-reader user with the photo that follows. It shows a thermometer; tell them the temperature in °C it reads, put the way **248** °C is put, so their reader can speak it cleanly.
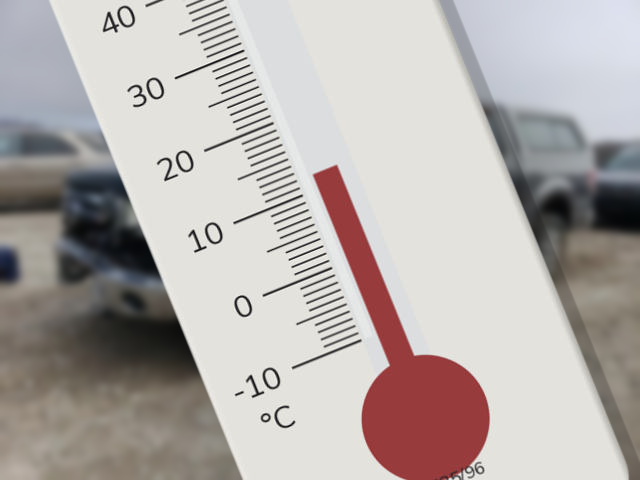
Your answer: **12** °C
